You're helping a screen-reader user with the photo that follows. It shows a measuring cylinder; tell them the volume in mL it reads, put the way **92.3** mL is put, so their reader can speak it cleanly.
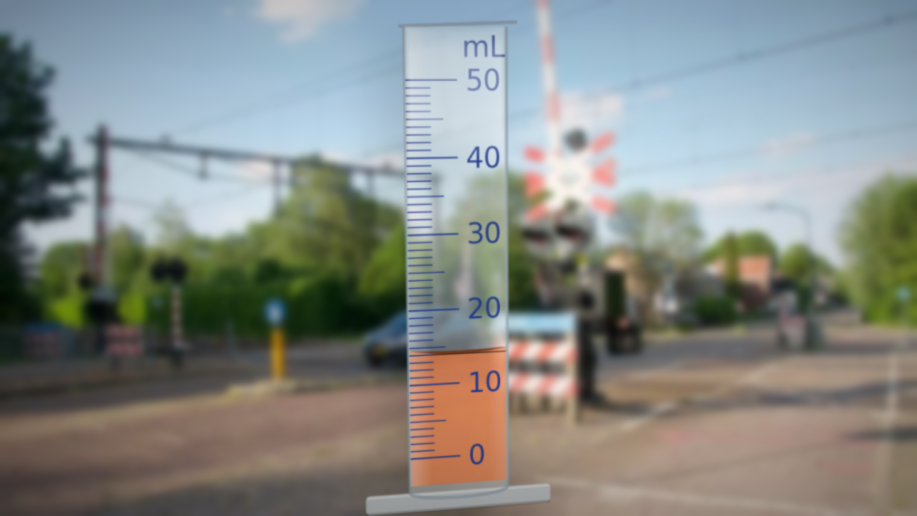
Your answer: **14** mL
